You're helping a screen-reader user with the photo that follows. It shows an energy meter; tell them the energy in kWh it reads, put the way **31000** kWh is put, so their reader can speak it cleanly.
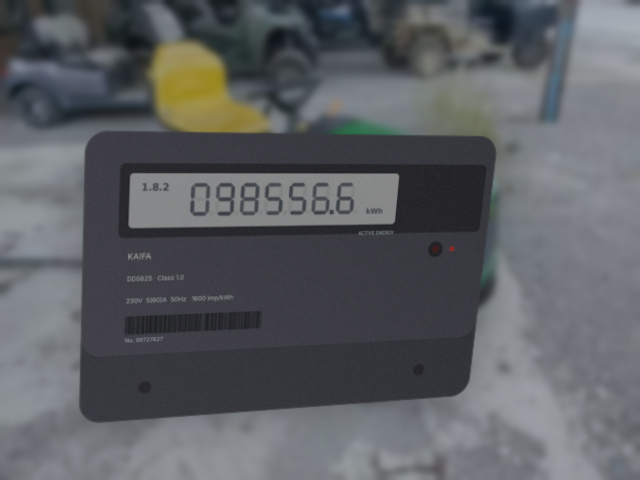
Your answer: **98556.6** kWh
